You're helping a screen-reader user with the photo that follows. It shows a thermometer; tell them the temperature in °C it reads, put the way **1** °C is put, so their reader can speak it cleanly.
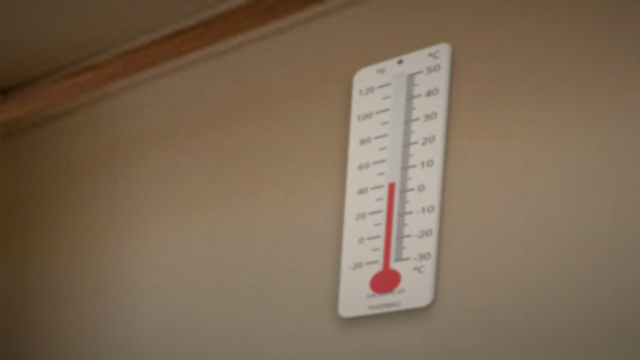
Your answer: **5** °C
